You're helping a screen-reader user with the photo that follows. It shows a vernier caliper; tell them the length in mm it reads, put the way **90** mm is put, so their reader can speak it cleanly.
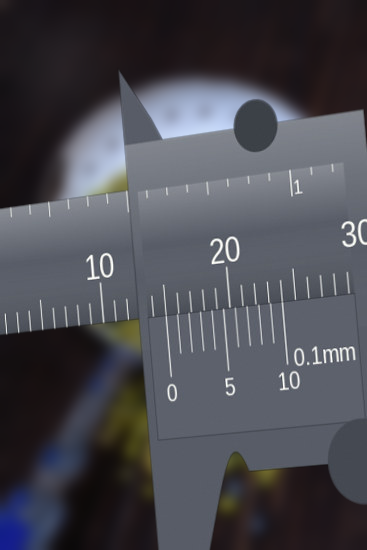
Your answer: **15.0** mm
